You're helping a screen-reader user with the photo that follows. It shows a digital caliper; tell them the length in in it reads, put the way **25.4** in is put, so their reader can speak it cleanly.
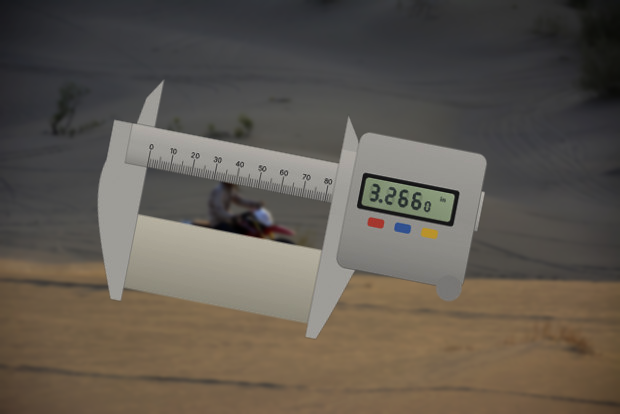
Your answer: **3.2660** in
